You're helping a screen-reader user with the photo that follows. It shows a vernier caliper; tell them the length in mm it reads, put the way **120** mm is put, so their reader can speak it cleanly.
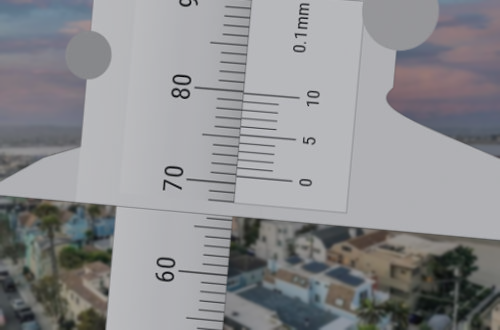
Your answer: **70.8** mm
